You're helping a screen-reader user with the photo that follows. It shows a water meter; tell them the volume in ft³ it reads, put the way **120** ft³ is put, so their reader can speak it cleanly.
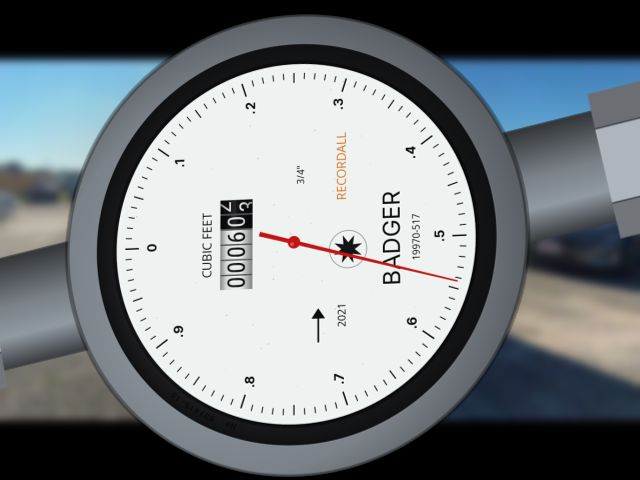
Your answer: **602.54** ft³
